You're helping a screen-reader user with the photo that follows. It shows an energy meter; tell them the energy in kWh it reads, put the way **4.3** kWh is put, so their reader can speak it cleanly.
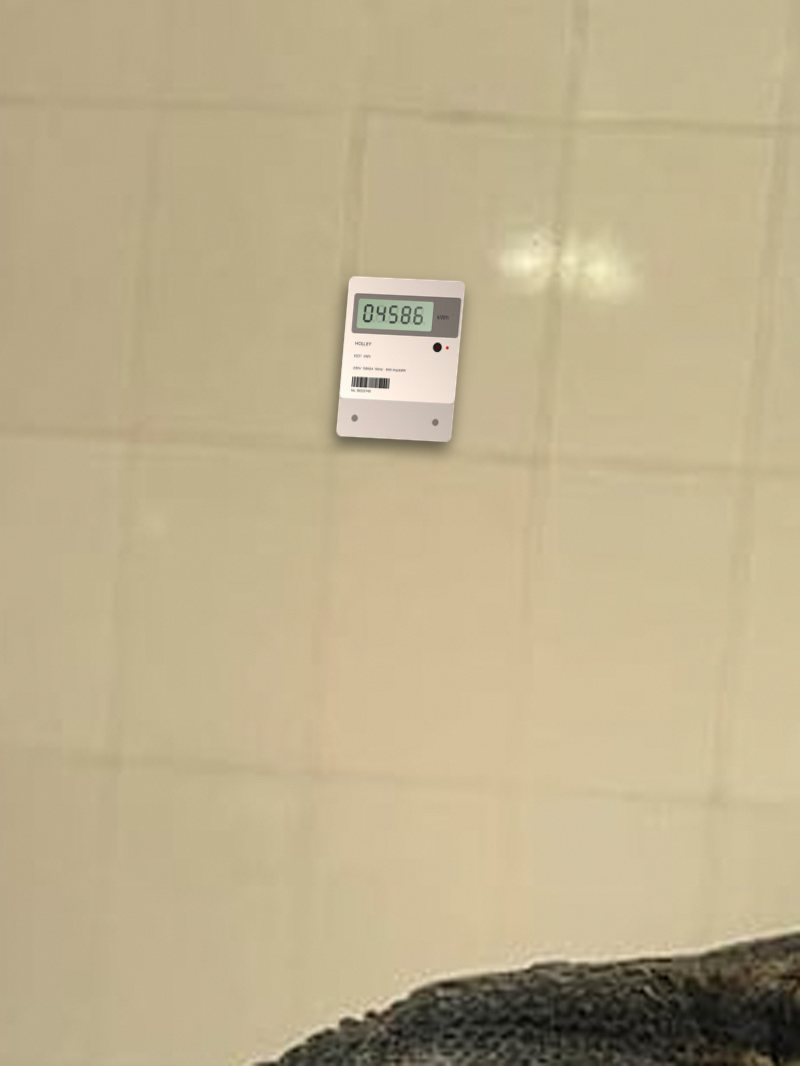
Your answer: **4586** kWh
